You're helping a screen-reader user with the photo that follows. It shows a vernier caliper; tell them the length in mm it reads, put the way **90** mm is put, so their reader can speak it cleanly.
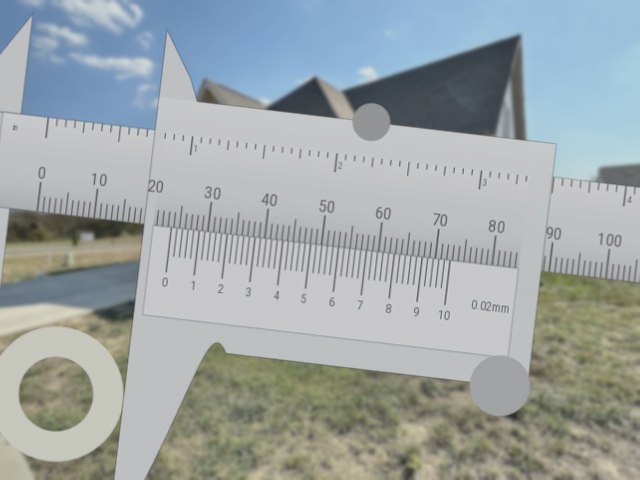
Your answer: **23.6** mm
